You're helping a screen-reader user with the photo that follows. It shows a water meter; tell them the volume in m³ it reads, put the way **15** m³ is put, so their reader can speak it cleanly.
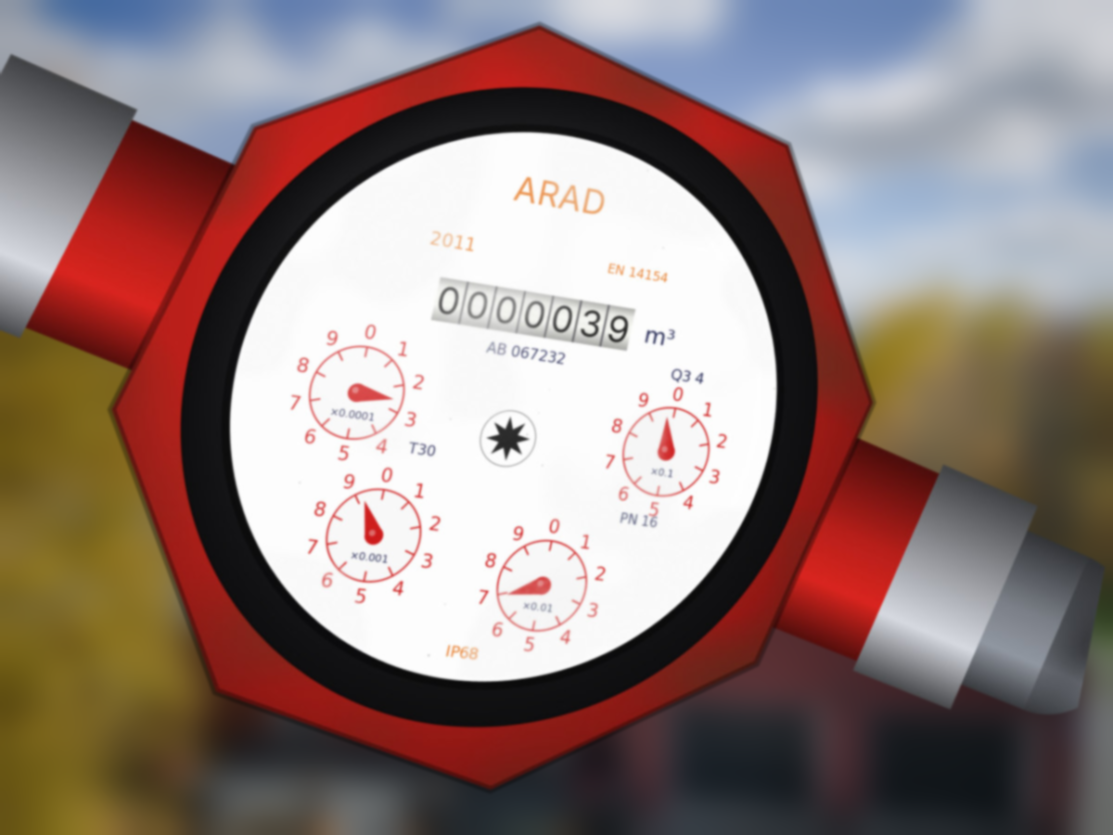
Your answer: **38.9692** m³
